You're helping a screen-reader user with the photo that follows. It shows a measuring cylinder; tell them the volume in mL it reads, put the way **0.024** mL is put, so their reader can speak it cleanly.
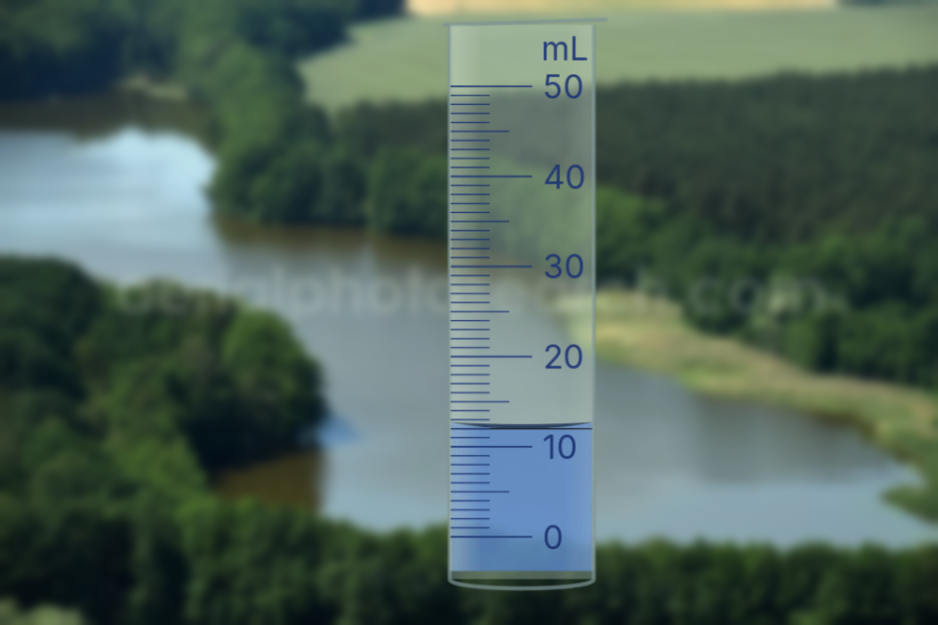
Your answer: **12** mL
